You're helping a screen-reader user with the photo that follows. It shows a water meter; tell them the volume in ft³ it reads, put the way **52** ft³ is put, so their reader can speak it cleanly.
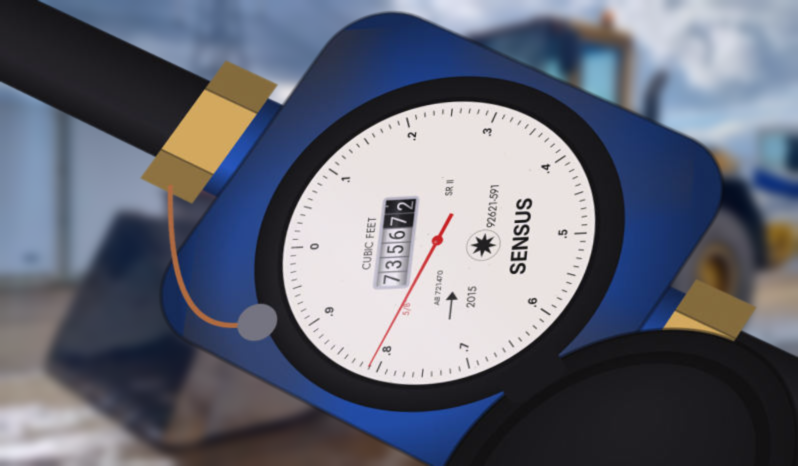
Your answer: **735671.81** ft³
